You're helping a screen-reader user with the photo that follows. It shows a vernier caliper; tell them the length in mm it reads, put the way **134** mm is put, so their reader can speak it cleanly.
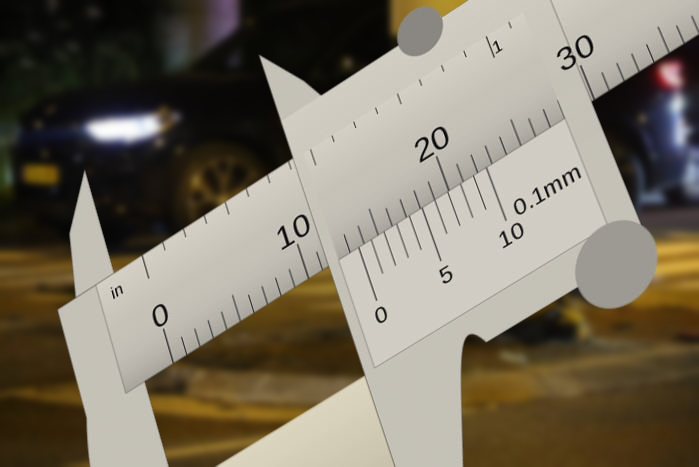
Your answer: **13.6** mm
